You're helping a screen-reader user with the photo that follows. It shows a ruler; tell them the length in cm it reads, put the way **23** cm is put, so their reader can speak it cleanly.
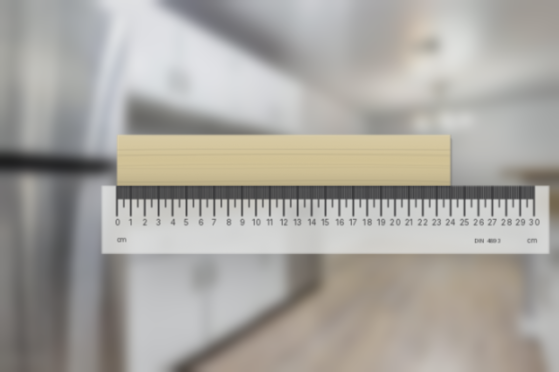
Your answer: **24** cm
